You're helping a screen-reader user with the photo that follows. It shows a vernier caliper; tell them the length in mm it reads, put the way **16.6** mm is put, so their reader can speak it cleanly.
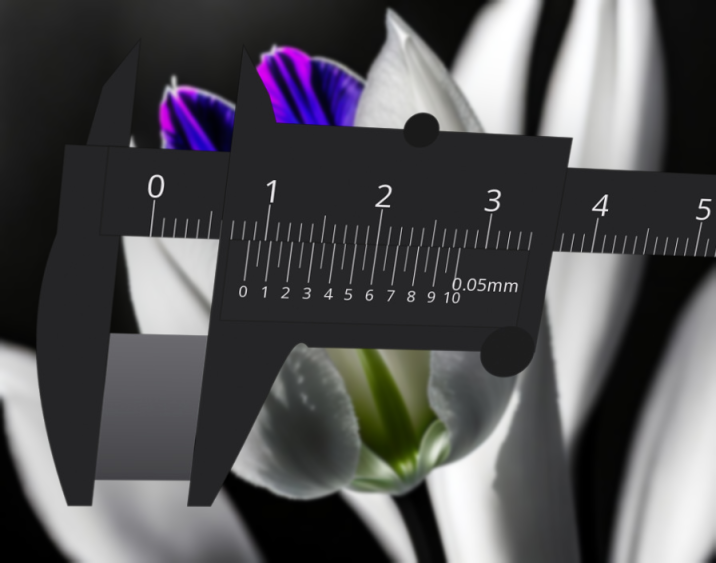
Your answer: **8.6** mm
